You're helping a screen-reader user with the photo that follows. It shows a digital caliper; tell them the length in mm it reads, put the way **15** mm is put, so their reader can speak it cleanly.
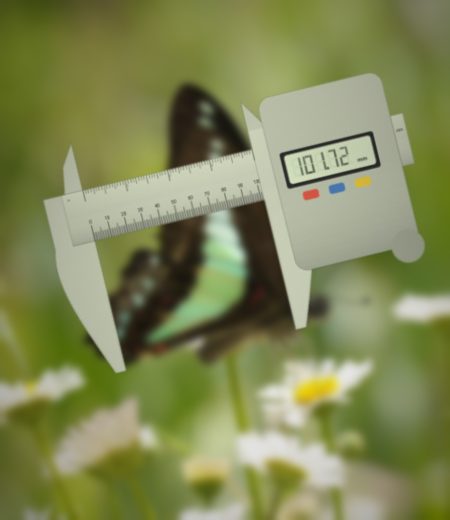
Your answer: **101.72** mm
